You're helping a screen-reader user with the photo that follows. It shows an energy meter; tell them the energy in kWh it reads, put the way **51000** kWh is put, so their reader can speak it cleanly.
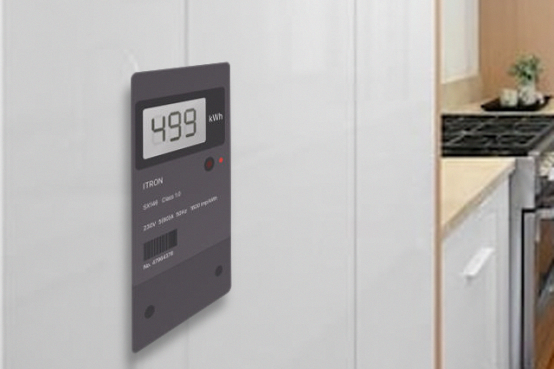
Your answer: **499** kWh
